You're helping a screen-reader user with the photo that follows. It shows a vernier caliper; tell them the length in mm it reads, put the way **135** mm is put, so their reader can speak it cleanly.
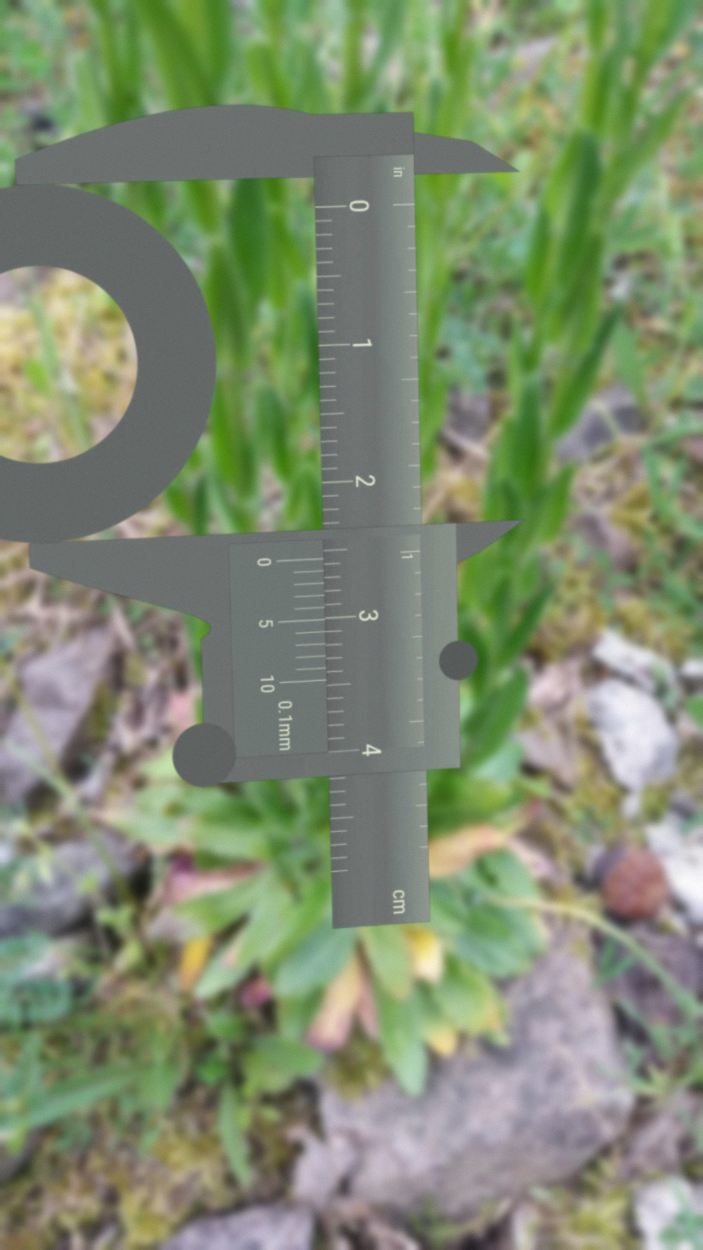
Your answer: **25.6** mm
